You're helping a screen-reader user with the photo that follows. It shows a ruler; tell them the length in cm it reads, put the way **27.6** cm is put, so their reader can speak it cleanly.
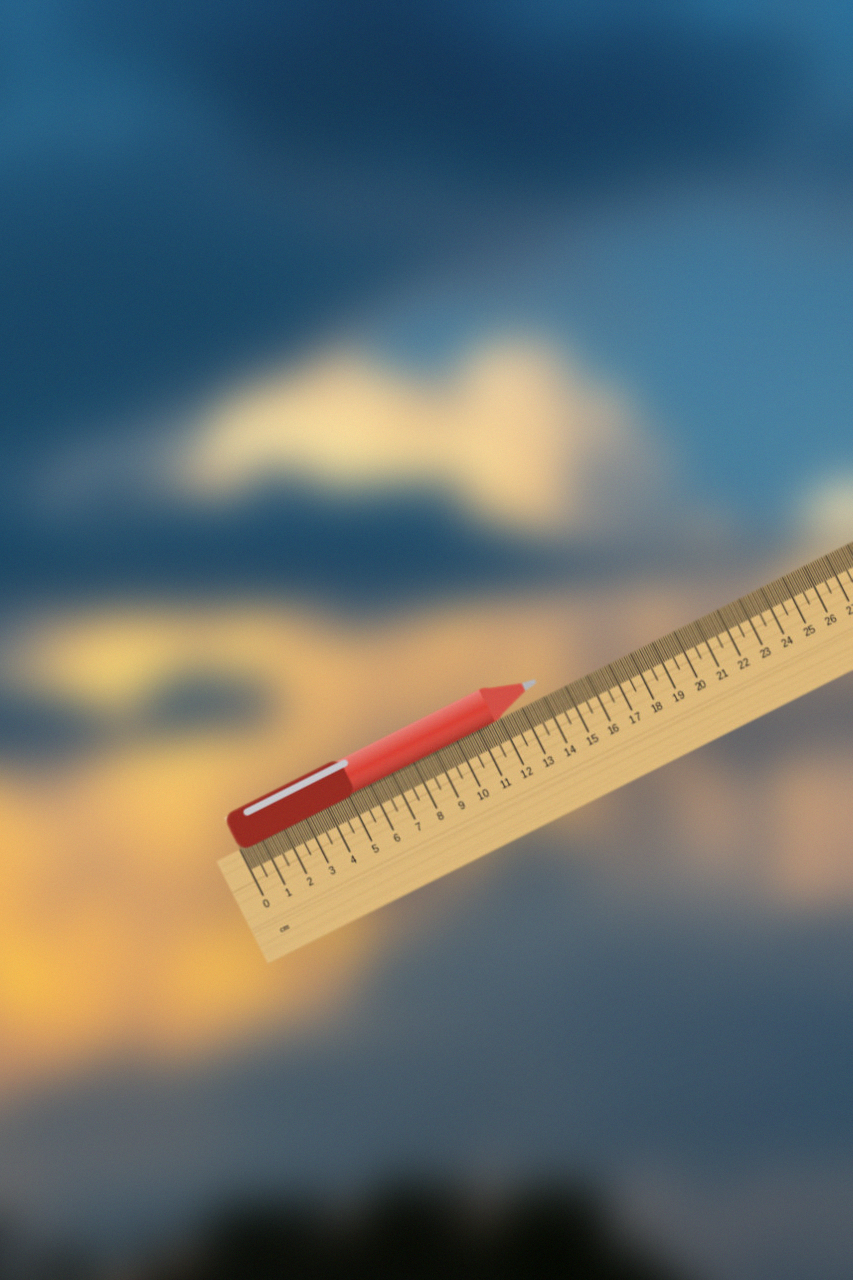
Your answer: **14** cm
